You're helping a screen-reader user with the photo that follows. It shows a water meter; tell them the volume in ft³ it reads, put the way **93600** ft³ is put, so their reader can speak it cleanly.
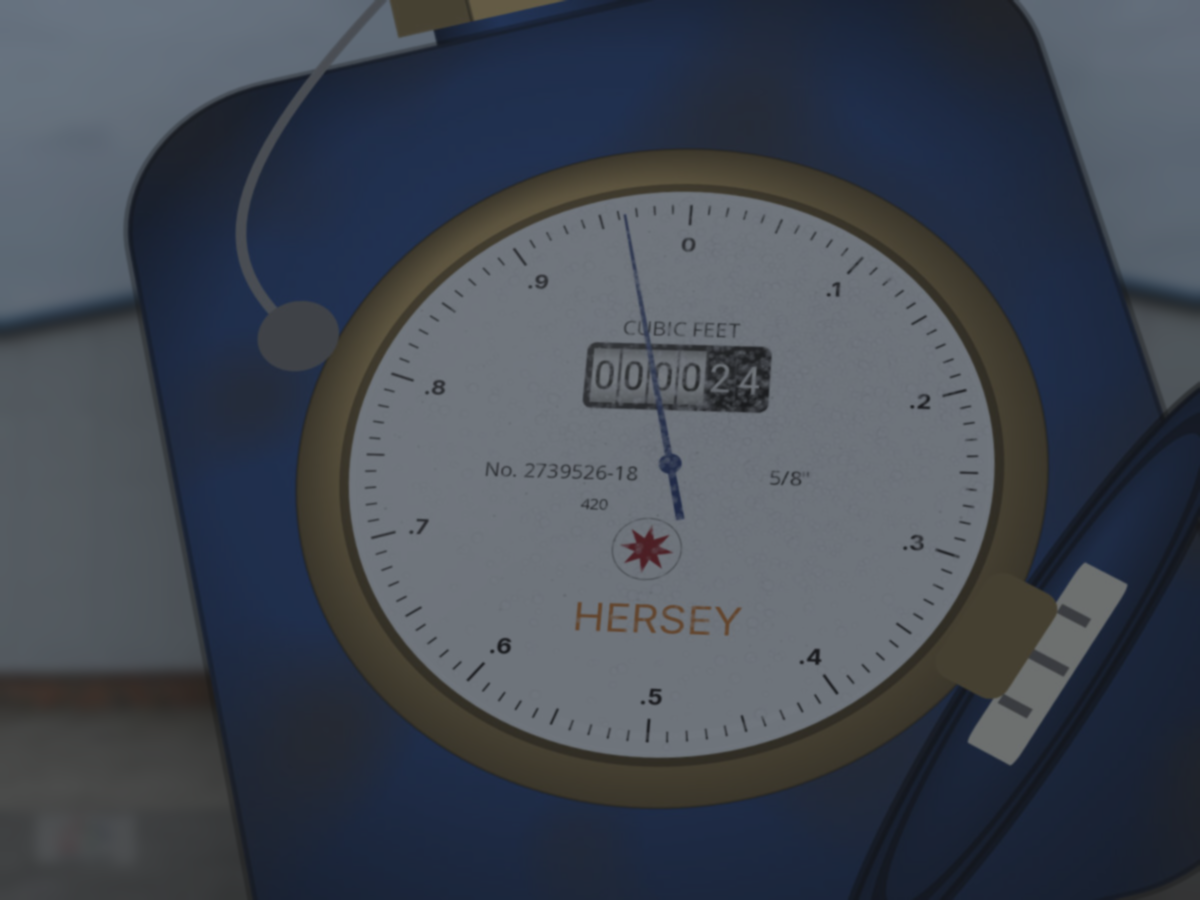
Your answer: **23.96** ft³
